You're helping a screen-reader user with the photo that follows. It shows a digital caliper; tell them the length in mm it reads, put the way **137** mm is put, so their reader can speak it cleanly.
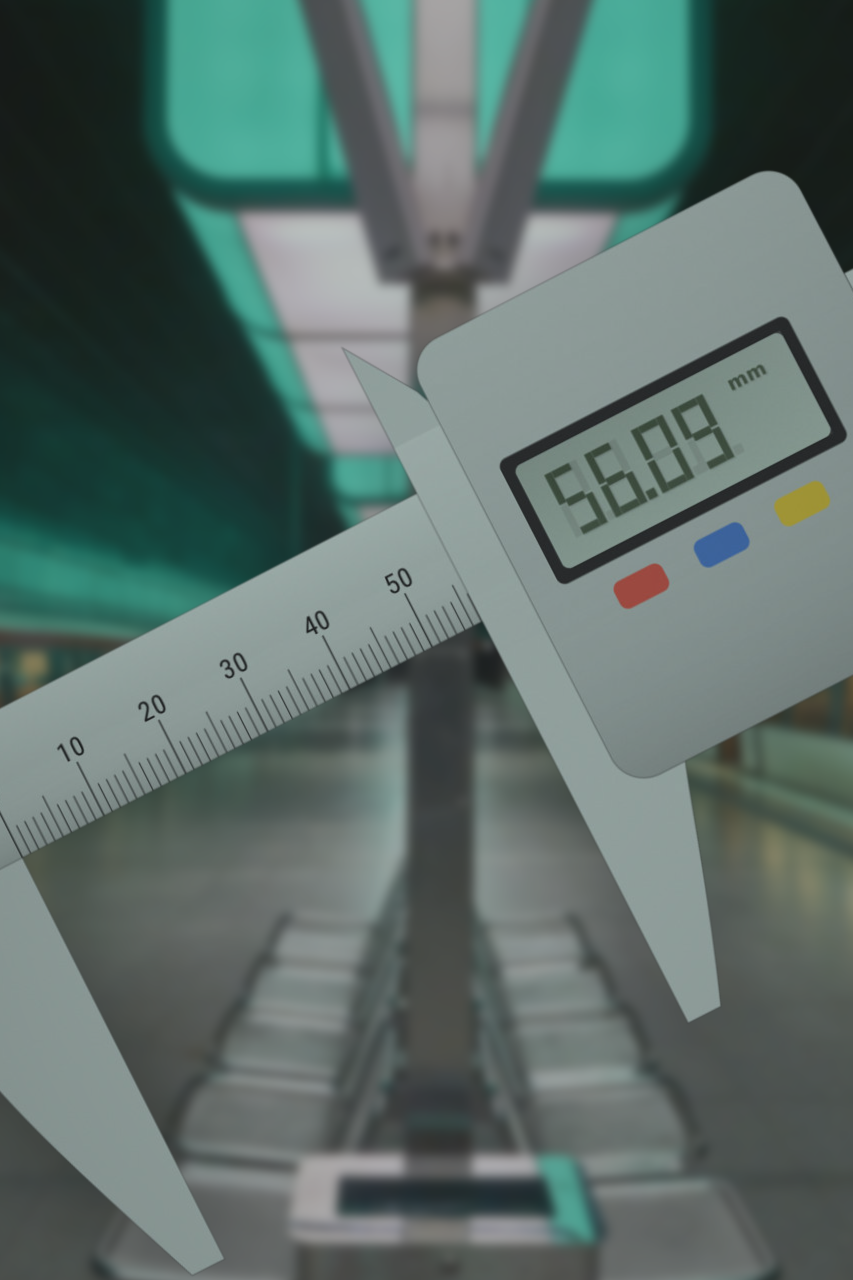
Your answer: **56.09** mm
